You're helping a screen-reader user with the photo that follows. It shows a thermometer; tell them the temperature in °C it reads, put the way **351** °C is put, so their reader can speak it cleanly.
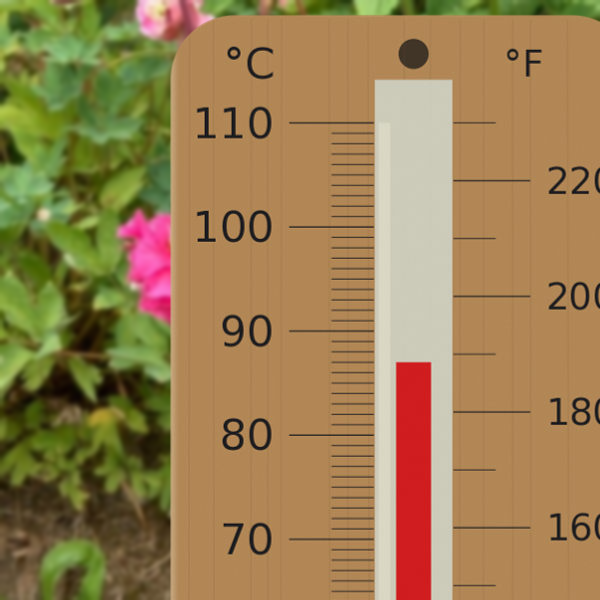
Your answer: **87** °C
